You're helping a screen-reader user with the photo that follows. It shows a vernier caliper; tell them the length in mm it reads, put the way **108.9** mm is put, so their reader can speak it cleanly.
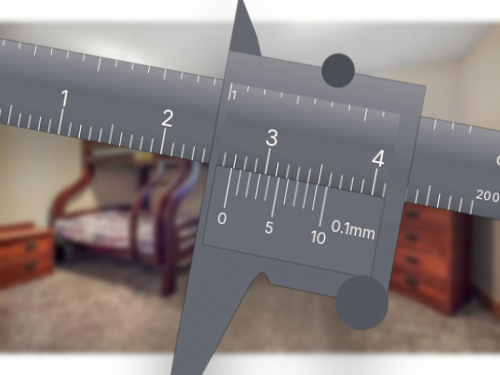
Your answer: **26.8** mm
